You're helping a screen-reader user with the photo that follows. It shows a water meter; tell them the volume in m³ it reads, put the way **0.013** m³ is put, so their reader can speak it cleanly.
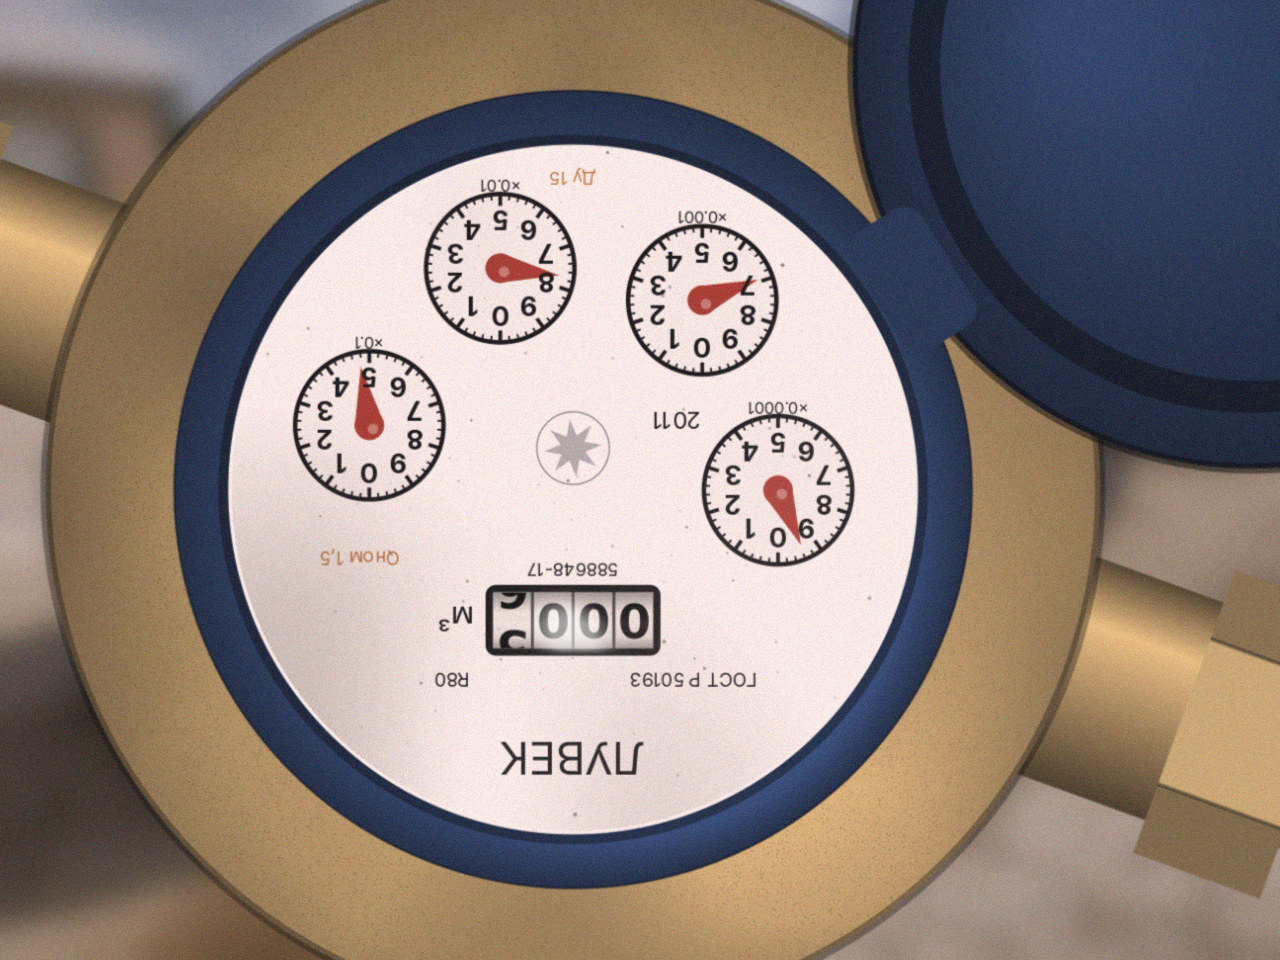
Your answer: **5.4769** m³
